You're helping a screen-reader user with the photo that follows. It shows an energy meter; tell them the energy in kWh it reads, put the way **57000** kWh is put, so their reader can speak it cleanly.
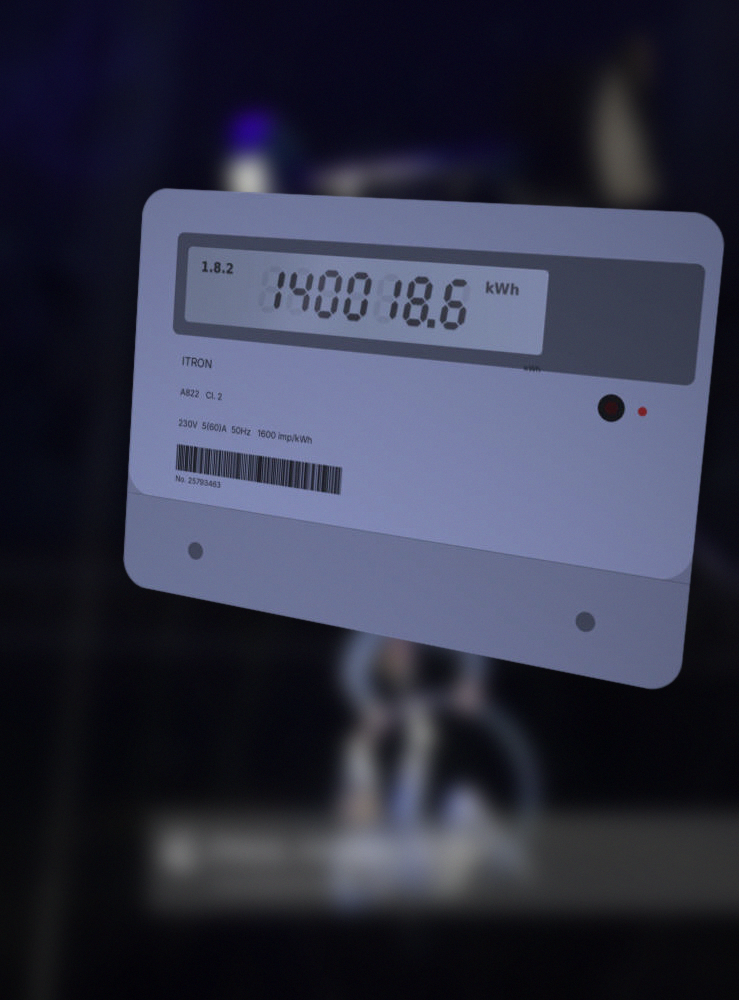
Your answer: **140018.6** kWh
